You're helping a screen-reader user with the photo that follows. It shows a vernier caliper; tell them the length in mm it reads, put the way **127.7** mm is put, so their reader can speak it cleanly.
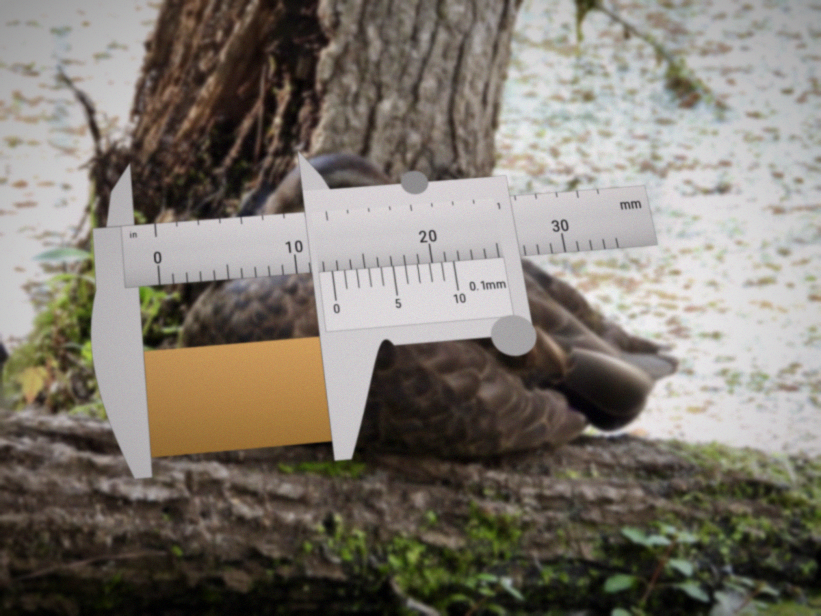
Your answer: **12.6** mm
